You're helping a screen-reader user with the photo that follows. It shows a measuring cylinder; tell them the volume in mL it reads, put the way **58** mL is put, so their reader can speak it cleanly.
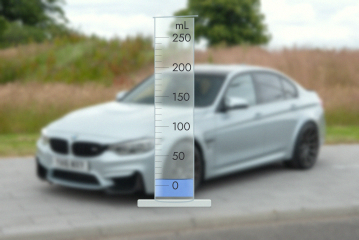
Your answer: **10** mL
